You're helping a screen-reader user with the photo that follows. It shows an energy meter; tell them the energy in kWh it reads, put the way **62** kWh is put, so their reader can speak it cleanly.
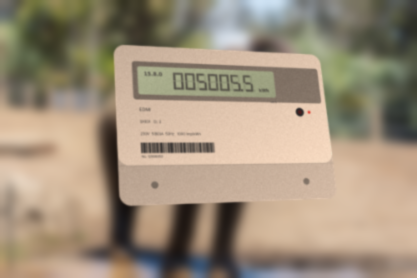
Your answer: **5005.5** kWh
